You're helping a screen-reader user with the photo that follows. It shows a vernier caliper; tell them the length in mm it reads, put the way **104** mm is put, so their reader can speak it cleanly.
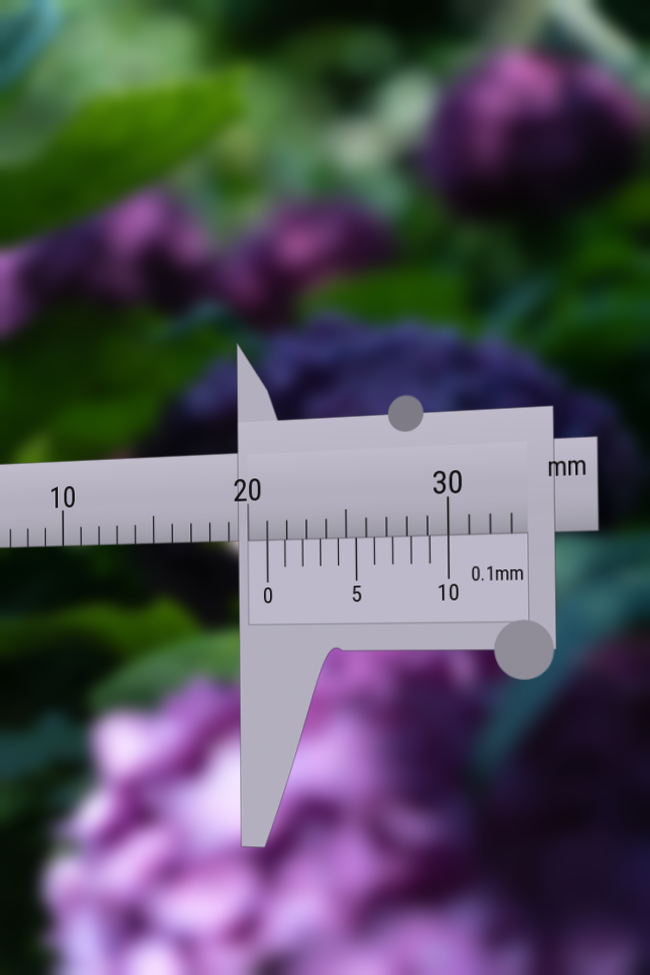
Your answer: **21.0** mm
